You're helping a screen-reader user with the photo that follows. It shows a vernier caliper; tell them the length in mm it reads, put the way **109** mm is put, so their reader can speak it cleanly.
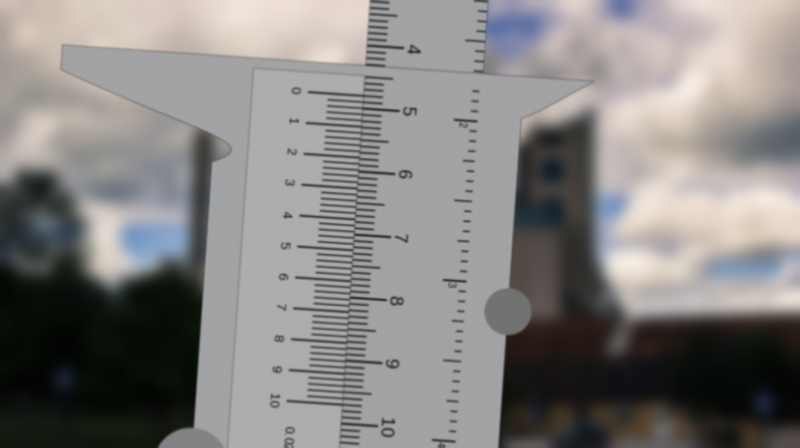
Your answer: **48.0** mm
